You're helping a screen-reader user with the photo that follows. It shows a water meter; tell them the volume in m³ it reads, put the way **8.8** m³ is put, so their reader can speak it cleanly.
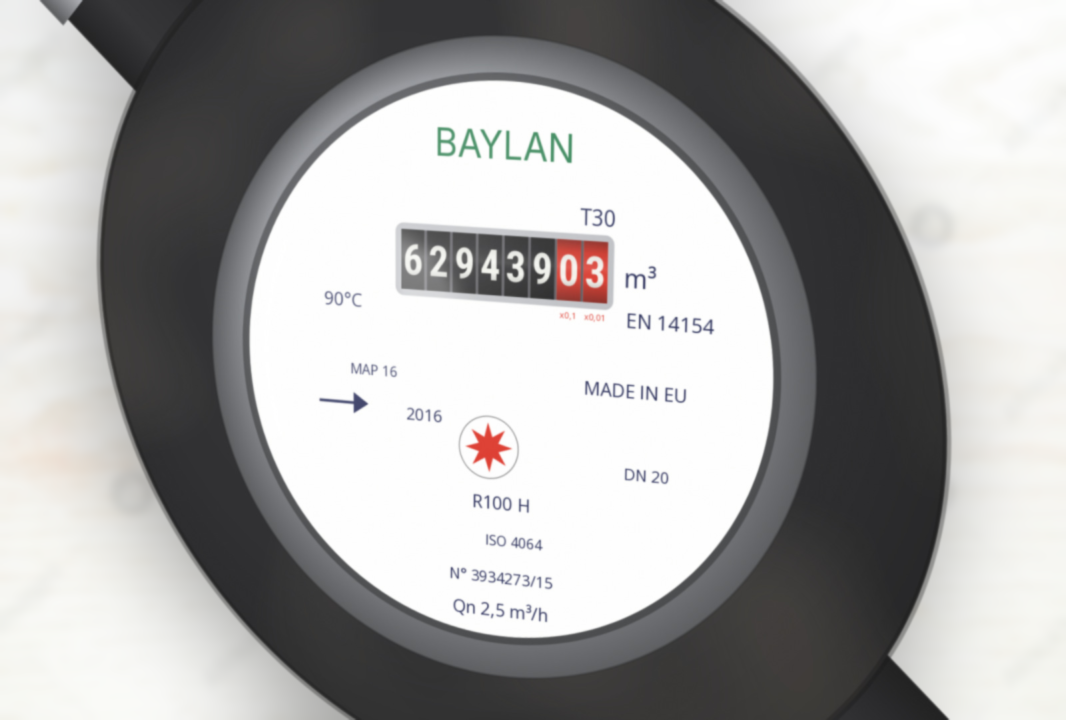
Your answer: **629439.03** m³
